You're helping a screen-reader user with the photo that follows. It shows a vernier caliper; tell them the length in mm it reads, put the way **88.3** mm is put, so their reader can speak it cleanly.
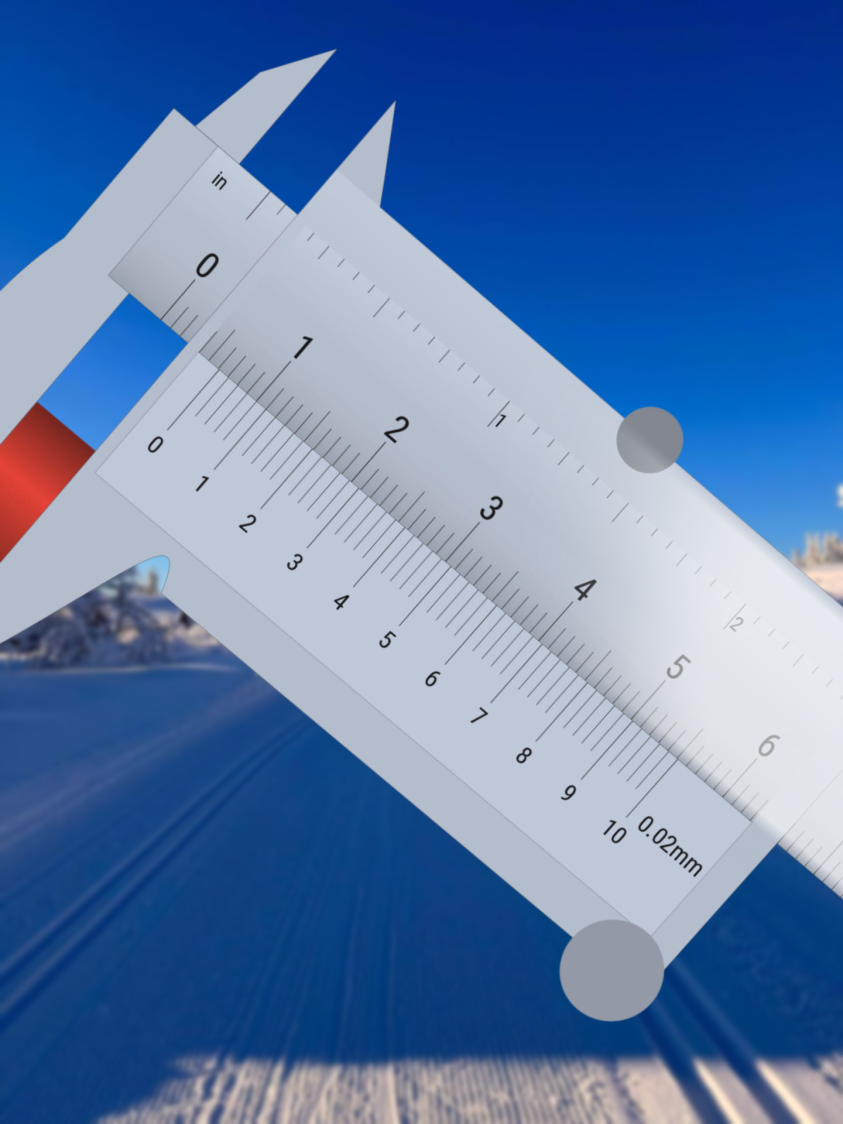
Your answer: **6.1** mm
